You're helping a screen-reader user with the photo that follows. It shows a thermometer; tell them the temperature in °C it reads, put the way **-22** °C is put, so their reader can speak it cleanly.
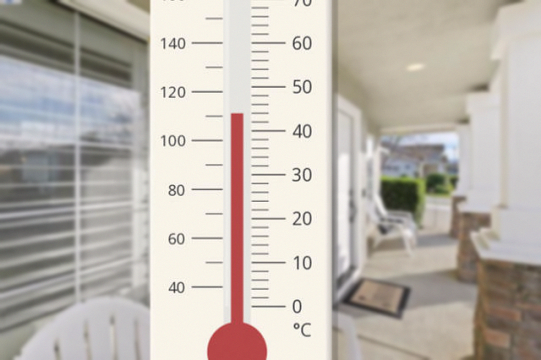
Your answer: **44** °C
